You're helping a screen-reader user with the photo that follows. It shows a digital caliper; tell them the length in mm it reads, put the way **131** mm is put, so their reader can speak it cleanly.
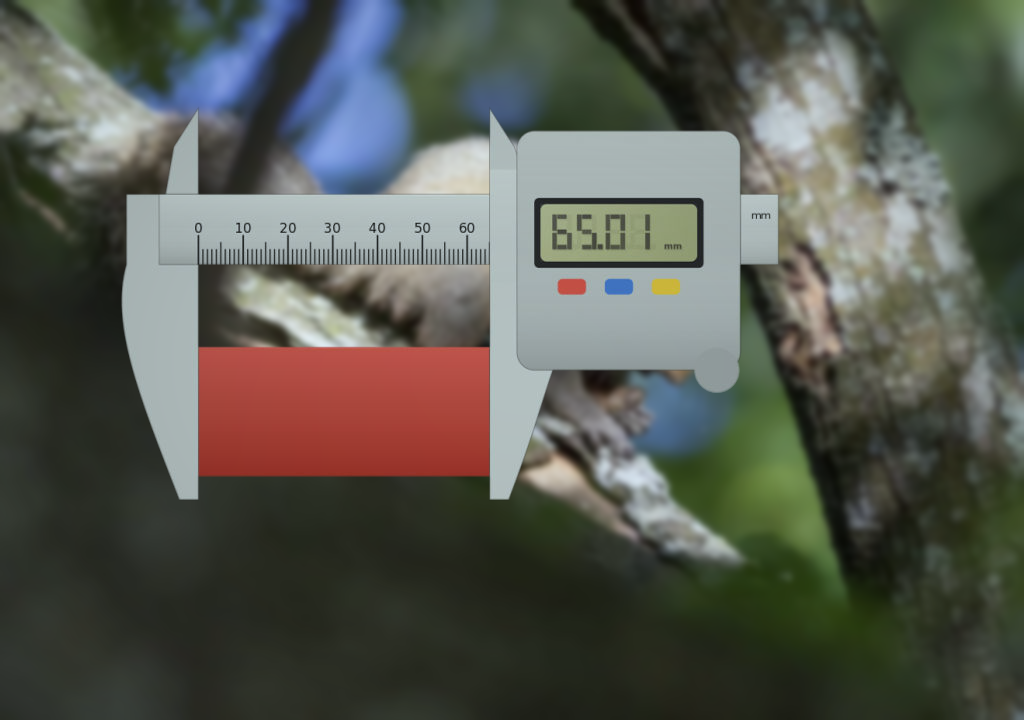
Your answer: **65.01** mm
